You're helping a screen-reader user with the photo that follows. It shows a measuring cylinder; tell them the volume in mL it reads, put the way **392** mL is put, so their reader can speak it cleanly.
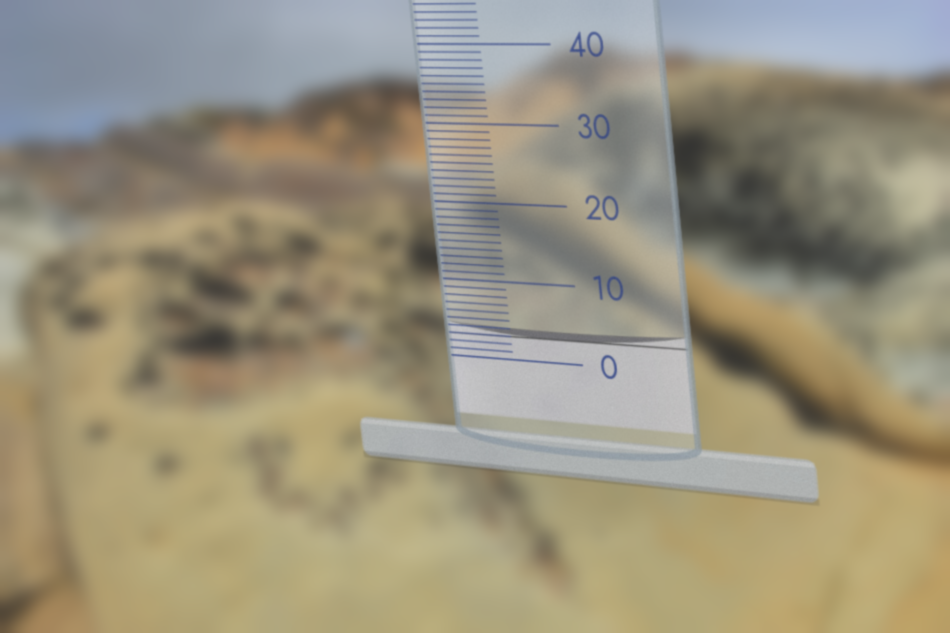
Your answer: **3** mL
